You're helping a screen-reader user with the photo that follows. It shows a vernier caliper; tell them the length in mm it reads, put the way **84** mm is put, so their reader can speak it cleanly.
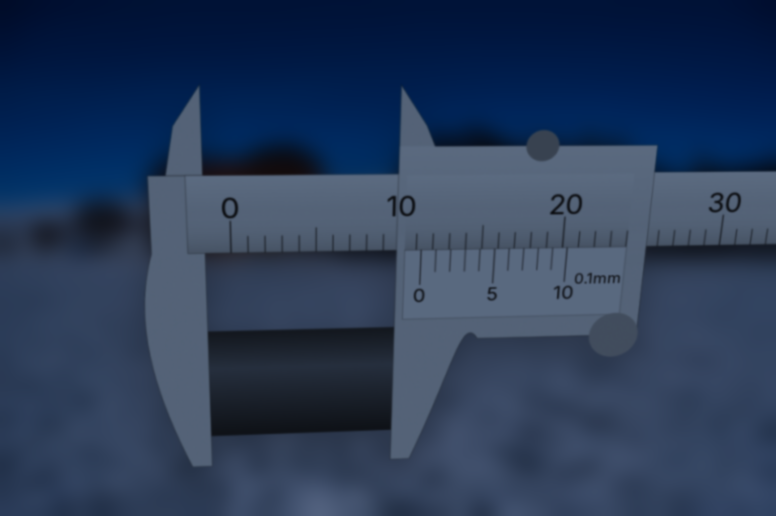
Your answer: **11.3** mm
